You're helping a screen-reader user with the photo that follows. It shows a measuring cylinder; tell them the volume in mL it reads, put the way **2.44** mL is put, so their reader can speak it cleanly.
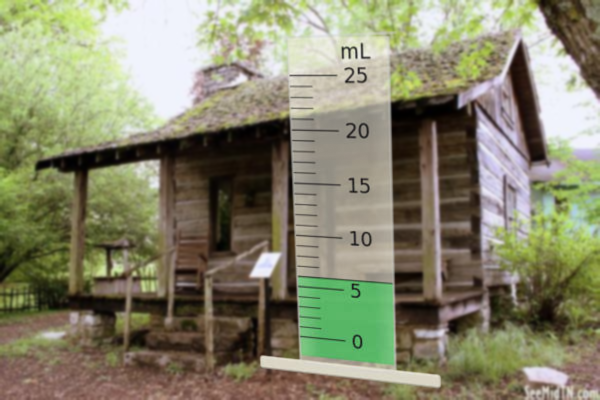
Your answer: **6** mL
